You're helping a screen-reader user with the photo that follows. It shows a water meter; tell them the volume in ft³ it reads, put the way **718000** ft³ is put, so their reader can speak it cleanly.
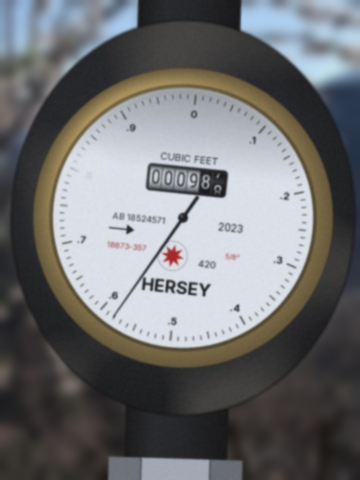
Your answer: **987.58** ft³
